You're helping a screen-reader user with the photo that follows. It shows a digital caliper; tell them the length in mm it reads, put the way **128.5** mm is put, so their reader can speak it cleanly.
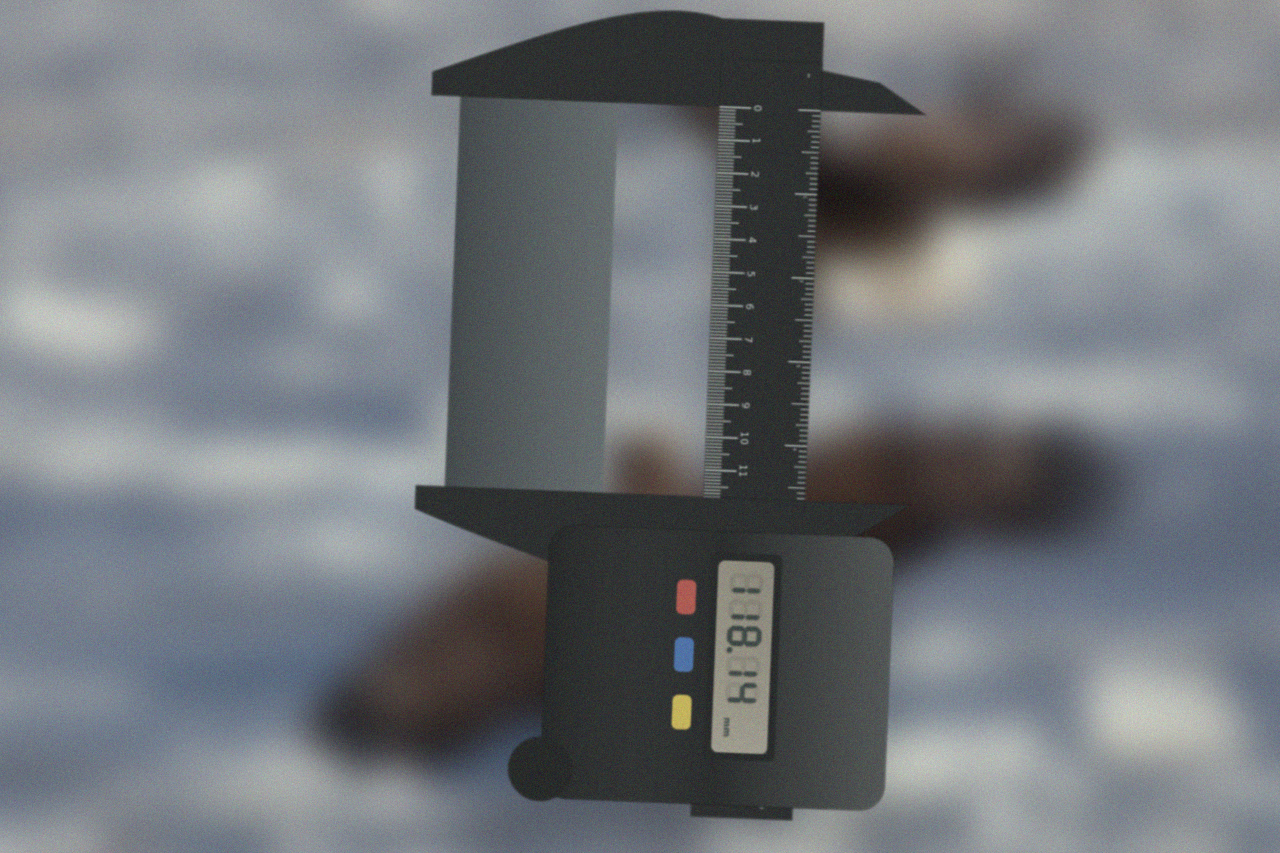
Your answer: **118.14** mm
